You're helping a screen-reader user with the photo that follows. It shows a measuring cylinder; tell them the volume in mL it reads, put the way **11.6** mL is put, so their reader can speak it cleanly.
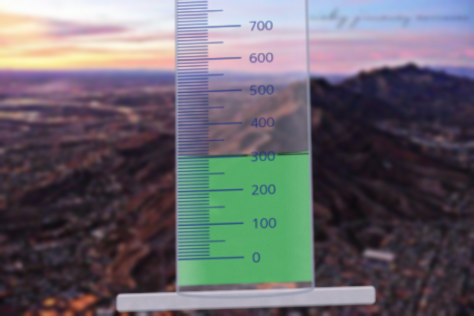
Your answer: **300** mL
